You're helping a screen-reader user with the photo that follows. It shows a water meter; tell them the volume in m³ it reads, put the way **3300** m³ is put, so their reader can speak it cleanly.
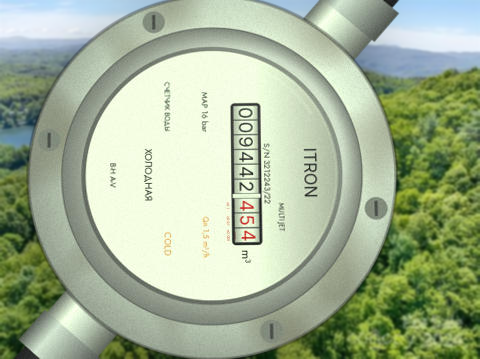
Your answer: **9442.454** m³
